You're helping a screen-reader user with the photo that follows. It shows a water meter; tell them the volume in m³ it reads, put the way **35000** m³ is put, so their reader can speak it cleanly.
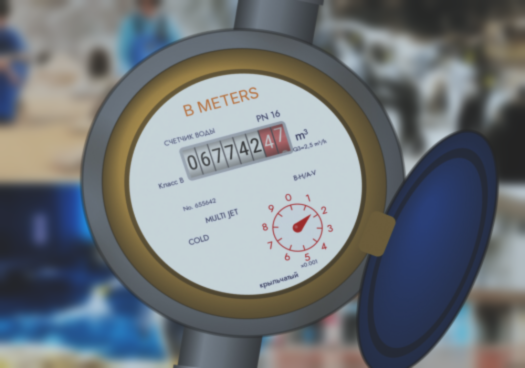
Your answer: **67742.471** m³
